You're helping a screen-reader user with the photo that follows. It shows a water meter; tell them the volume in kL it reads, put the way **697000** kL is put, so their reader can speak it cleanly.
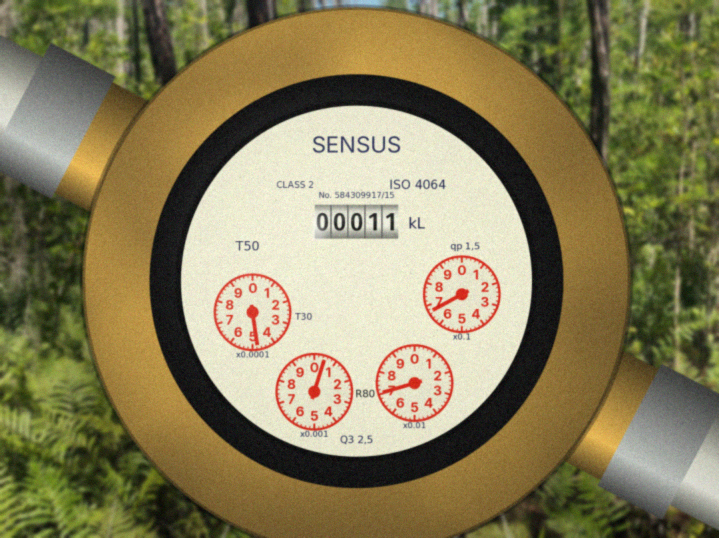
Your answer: **11.6704** kL
